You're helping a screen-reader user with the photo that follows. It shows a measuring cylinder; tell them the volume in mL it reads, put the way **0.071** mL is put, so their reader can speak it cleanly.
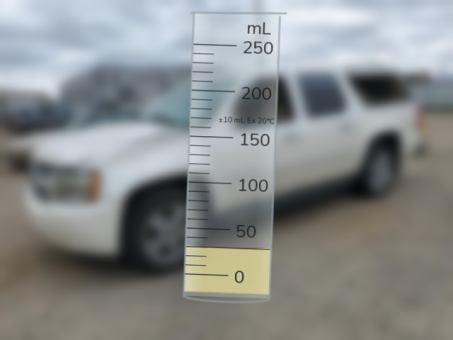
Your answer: **30** mL
